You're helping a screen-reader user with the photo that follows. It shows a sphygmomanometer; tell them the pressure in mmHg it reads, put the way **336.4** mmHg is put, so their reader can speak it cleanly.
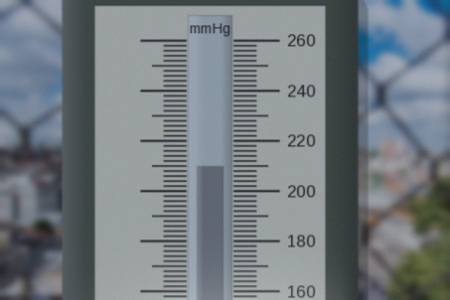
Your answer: **210** mmHg
